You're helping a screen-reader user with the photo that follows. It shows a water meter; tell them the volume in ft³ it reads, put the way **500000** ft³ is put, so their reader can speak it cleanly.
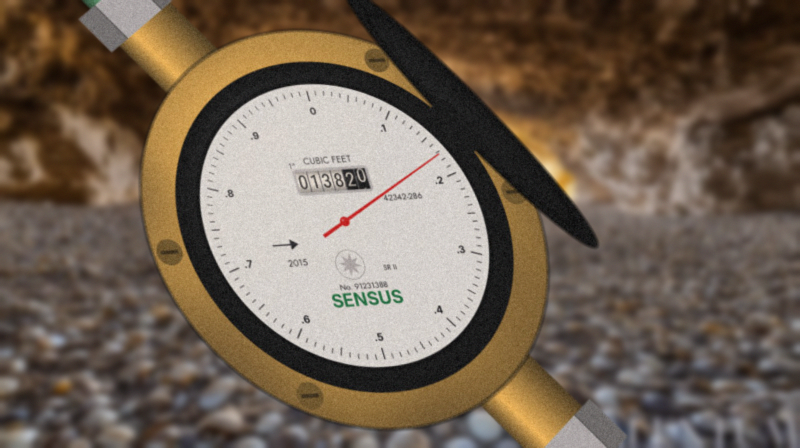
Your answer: **13820.17** ft³
